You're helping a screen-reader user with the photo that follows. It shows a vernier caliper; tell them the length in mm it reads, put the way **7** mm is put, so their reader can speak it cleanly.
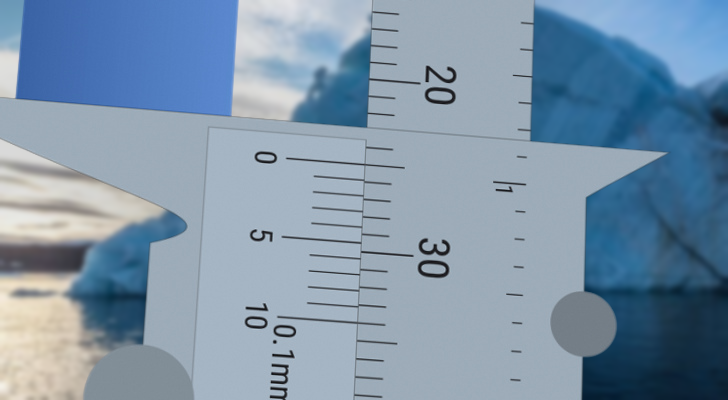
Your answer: **25.0** mm
